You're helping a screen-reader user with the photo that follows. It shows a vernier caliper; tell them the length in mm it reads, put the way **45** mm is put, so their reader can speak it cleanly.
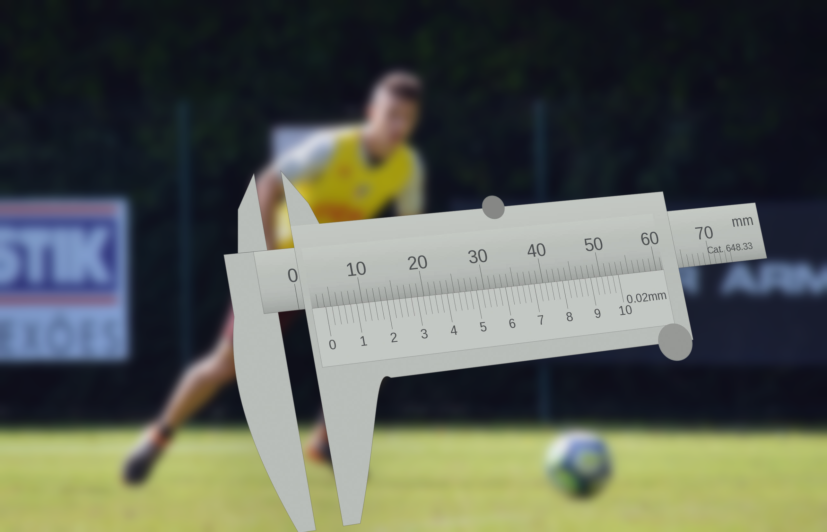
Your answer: **4.2** mm
